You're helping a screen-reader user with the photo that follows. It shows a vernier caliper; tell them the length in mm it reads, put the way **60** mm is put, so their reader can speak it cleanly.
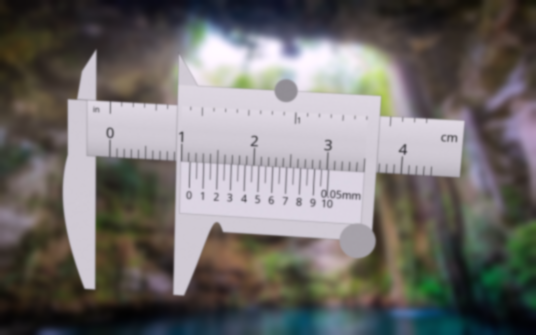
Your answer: **11.2** mm
